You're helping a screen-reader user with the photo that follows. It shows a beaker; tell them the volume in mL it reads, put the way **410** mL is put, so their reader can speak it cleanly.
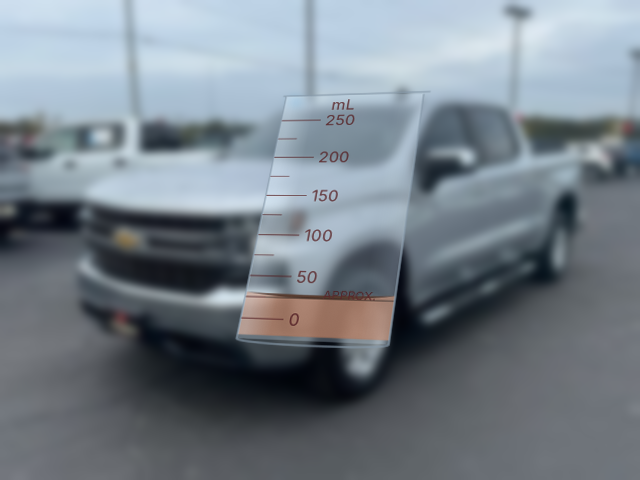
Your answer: **25** mL
